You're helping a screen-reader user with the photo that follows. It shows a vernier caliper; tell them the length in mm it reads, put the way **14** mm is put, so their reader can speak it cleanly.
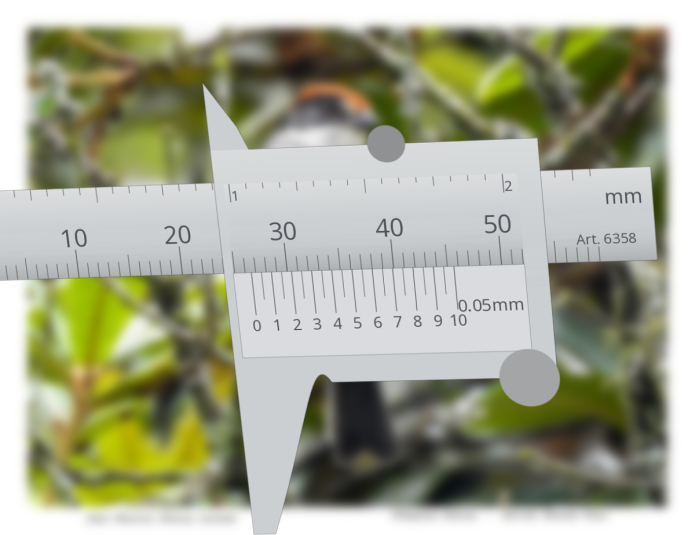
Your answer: **26.6** mm
